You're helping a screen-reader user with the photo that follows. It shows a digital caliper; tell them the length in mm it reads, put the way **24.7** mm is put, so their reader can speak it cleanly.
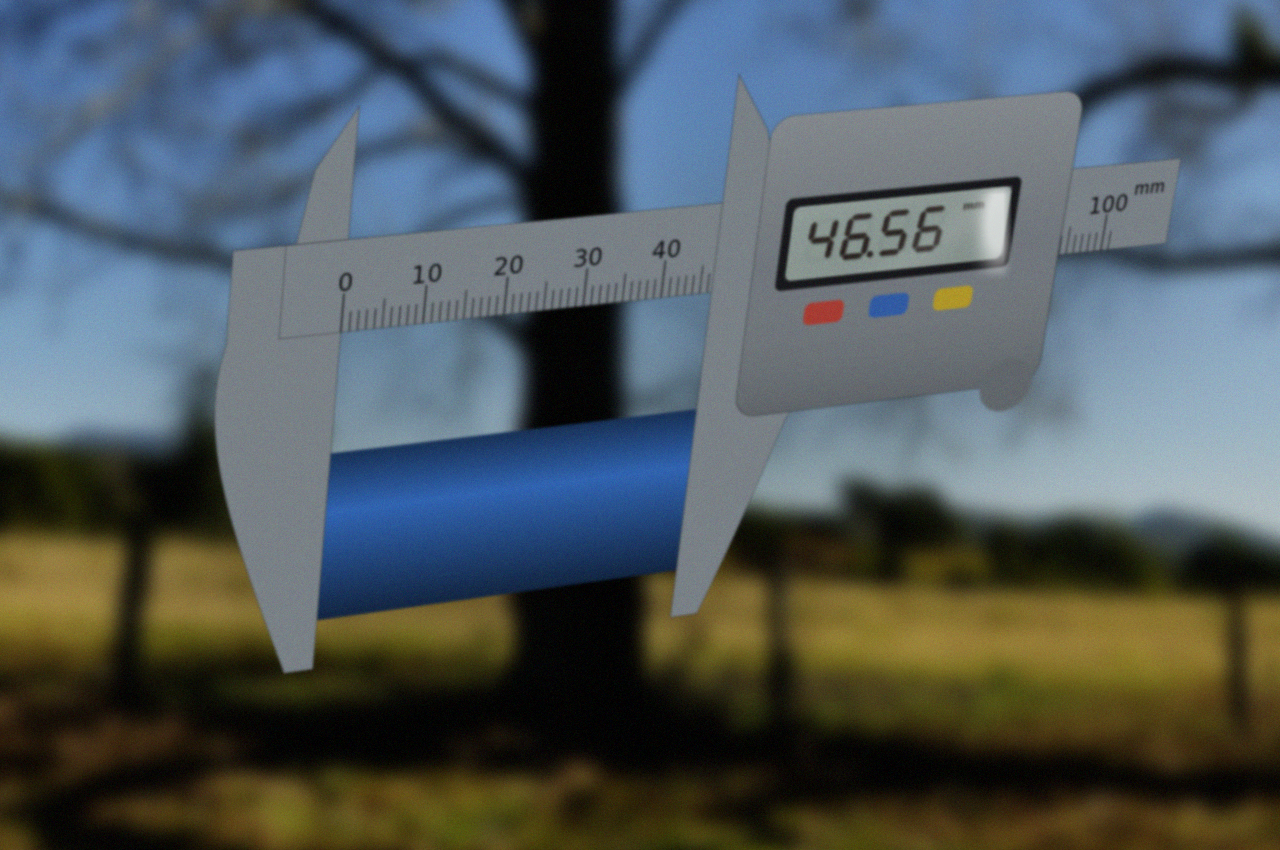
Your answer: **46.56** mm
